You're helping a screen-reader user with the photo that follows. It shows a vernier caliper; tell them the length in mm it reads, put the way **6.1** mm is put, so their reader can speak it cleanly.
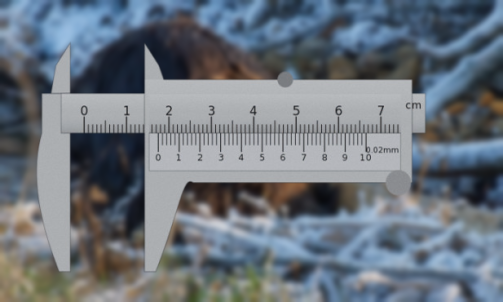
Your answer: **17.5** mm
